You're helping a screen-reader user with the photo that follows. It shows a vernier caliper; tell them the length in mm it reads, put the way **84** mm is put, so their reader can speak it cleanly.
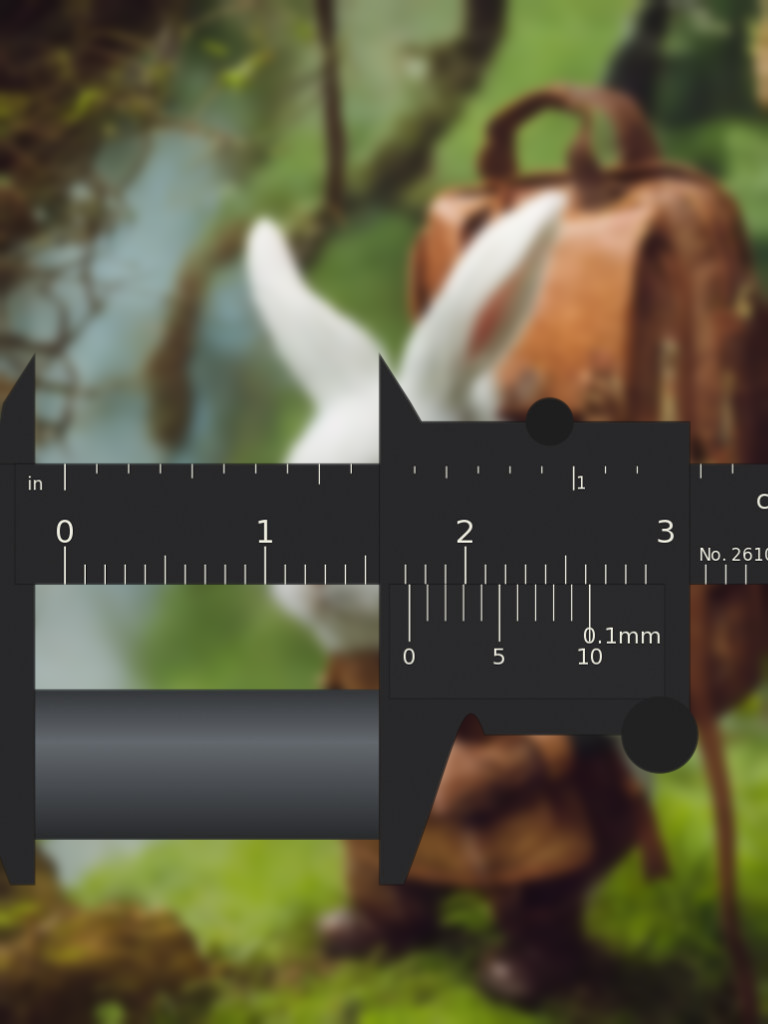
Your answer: **17.2** mm
